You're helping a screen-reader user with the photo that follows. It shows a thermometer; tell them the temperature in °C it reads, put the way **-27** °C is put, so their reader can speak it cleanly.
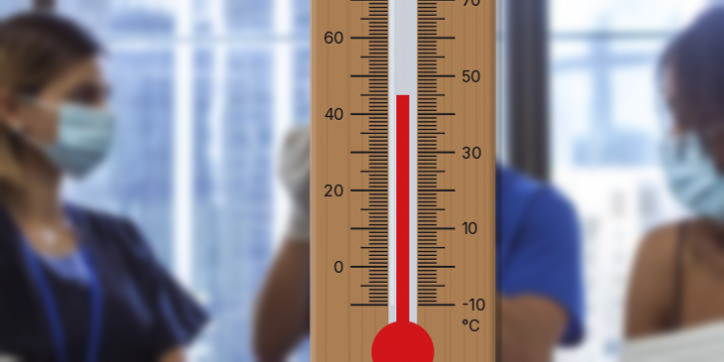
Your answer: **45** °C
